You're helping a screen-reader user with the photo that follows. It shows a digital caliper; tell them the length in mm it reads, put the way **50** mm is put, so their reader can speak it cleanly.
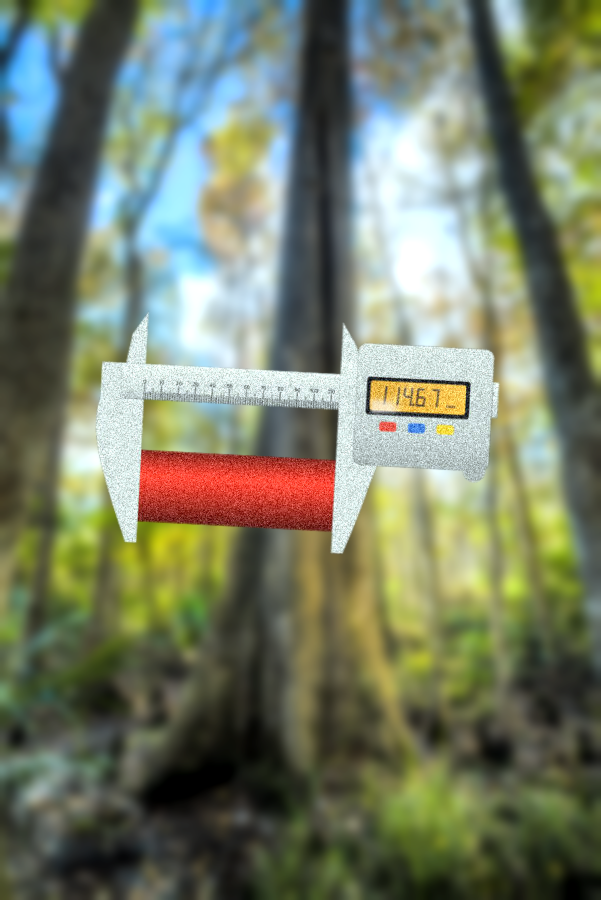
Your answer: **114.67** mm
